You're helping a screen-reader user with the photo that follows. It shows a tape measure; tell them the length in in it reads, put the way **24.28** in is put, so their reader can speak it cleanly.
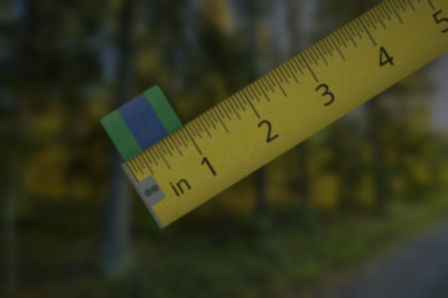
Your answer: **1** in
